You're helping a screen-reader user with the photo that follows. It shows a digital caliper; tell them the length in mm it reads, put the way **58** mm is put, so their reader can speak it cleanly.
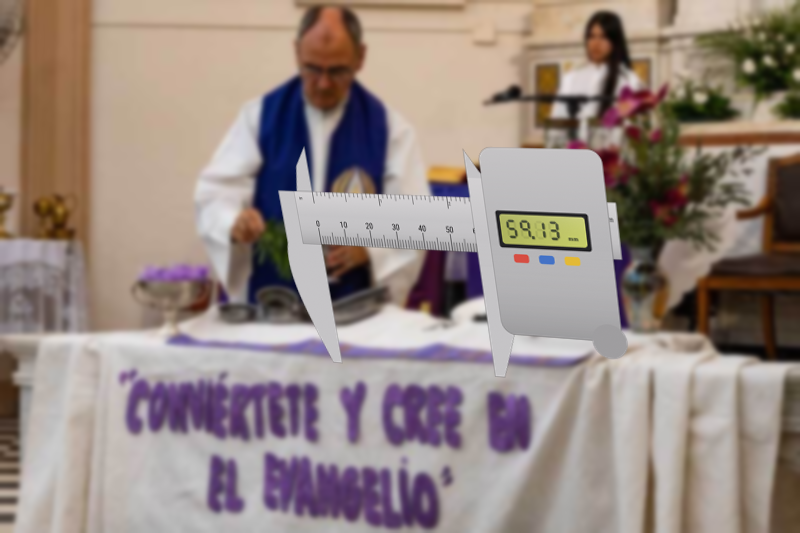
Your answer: **59.13** mm
